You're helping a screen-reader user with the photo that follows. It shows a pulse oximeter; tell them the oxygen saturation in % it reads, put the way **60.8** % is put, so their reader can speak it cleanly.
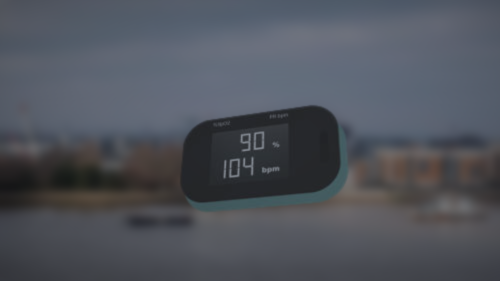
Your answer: **90** %
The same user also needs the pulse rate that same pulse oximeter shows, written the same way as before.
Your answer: **104** bpm
